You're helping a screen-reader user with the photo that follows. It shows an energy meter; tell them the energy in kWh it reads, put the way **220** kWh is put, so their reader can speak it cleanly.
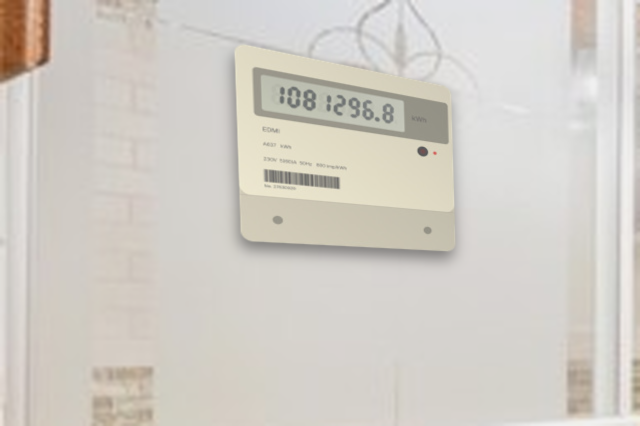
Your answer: **1081296.8** kWh
